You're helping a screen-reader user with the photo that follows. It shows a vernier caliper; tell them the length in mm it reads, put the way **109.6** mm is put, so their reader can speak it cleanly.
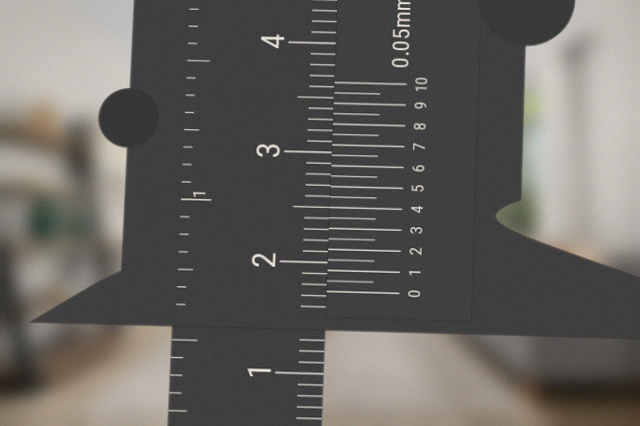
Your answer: **17.4** mm
